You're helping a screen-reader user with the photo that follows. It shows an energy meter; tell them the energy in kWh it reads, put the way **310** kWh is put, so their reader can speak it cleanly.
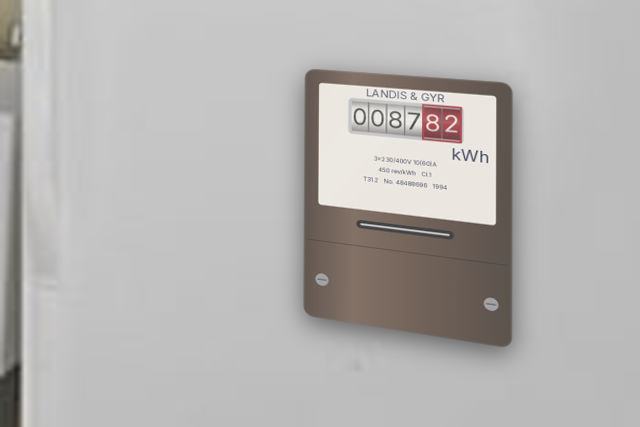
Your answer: **87.82** kWh
